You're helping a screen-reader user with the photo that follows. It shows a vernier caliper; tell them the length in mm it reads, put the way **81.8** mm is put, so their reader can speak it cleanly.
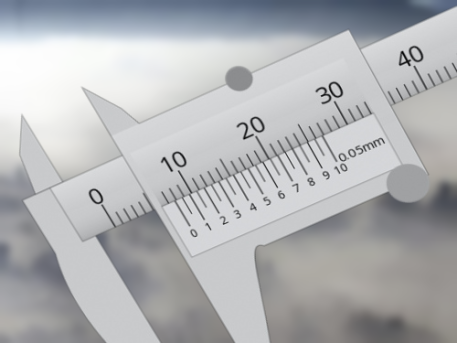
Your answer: **7.8** mm
